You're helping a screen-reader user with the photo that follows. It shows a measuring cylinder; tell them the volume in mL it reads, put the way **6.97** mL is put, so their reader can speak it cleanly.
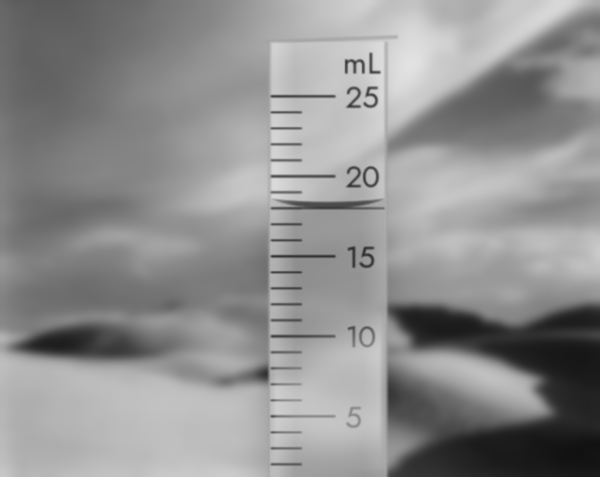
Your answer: **18** mL
